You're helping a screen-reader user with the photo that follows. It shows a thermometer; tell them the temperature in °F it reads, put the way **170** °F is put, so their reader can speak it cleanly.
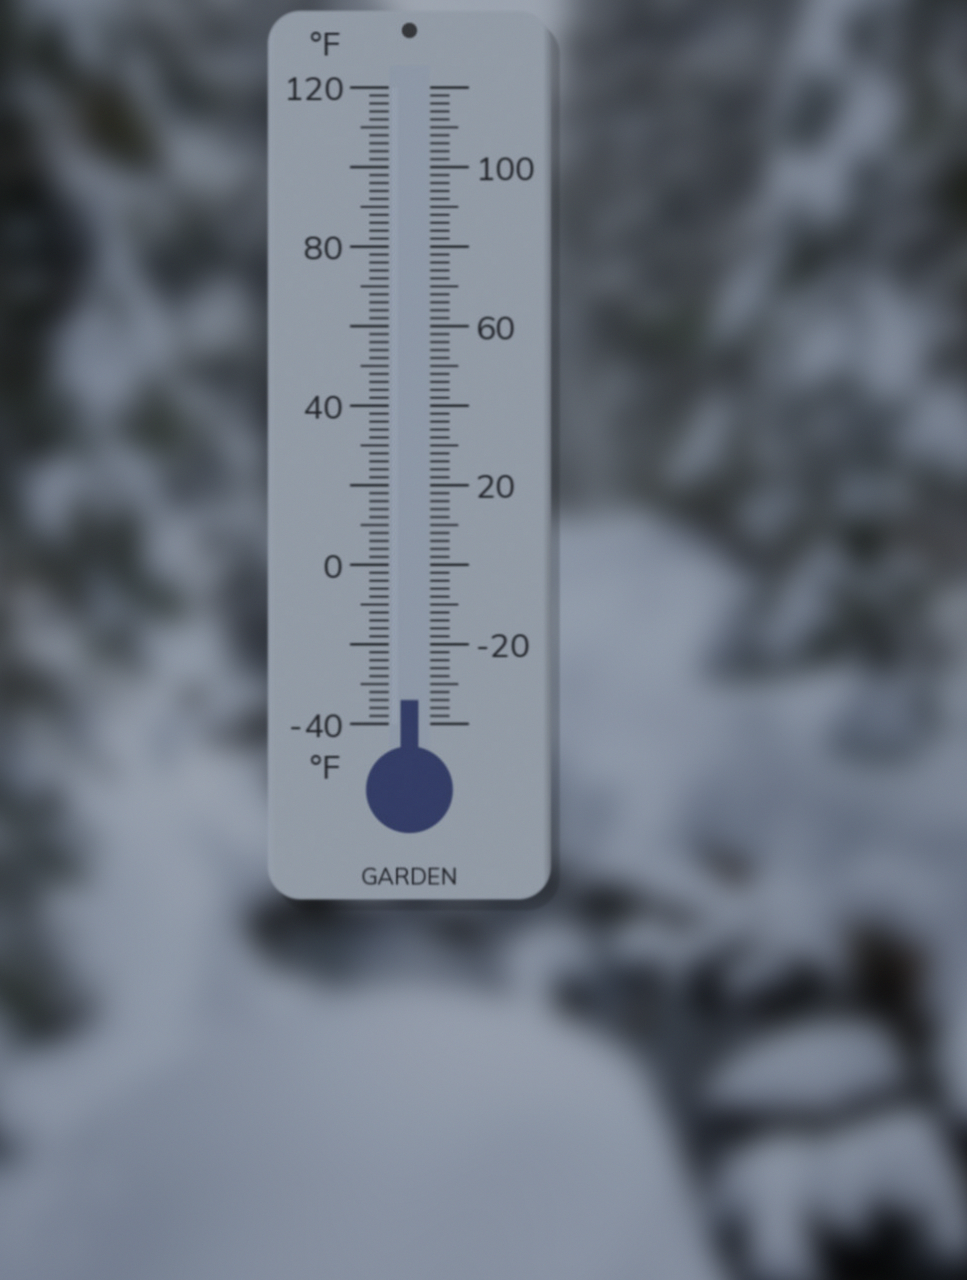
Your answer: **-34** °F
